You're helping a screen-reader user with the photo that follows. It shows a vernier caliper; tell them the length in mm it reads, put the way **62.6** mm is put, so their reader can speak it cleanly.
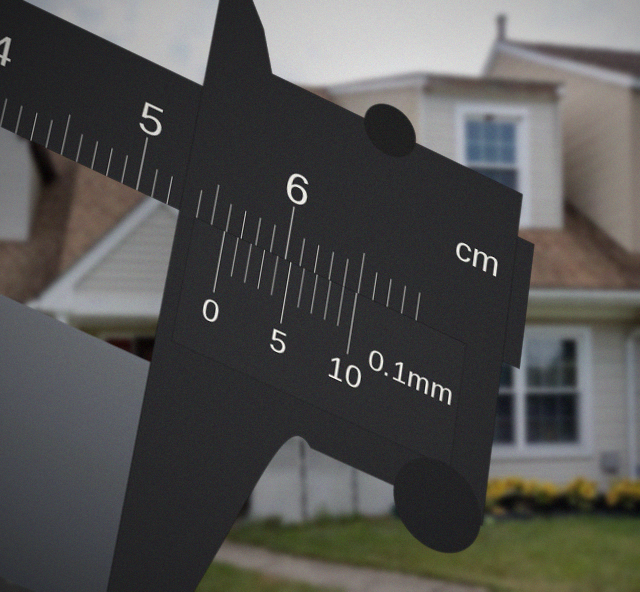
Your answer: **55.9** mm
